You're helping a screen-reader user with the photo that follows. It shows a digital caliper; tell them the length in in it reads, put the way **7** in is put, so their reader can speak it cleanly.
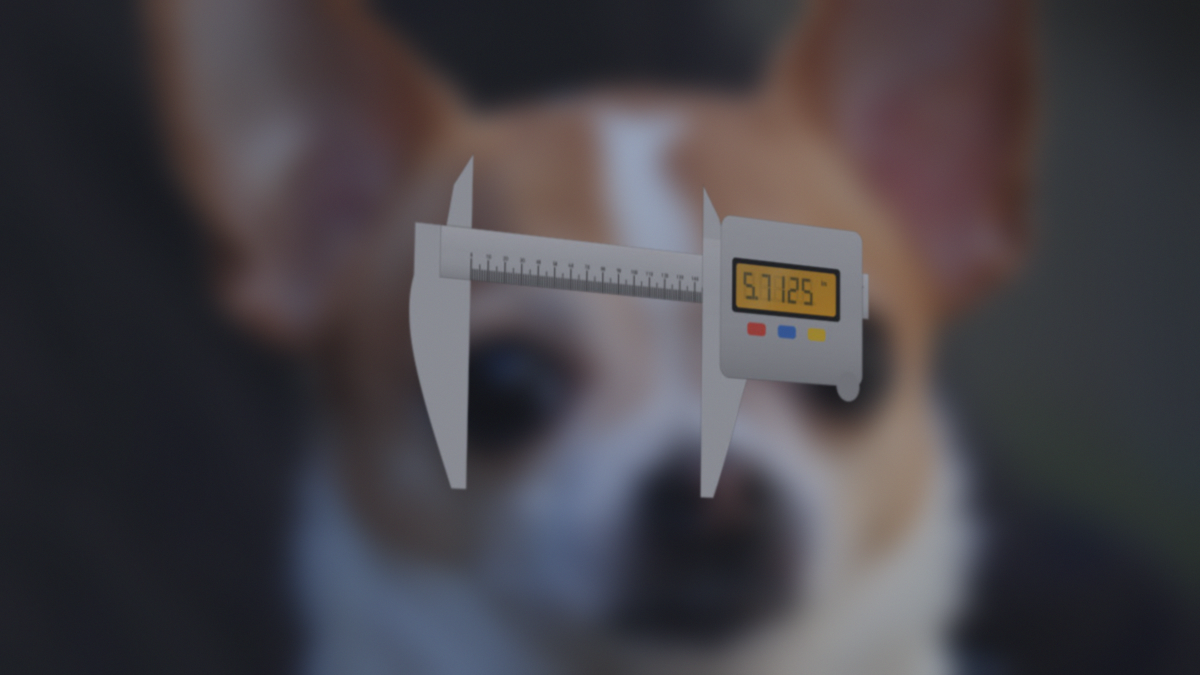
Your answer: **5.7125** in
